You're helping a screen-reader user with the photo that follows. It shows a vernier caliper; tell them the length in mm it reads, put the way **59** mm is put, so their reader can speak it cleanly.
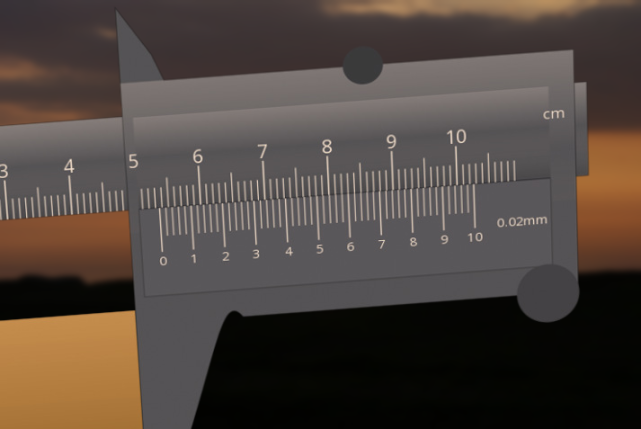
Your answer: **53.6** mm
